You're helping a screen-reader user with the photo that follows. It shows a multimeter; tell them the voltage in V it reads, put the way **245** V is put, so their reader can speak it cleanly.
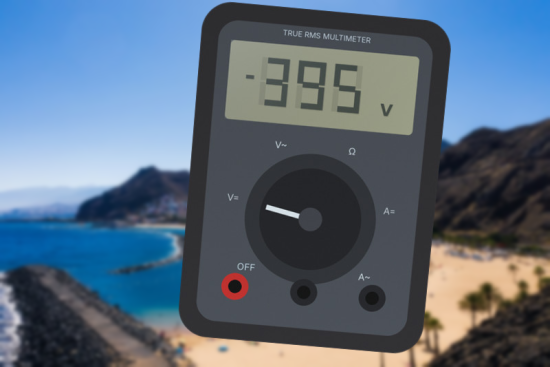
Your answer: **-395** V
